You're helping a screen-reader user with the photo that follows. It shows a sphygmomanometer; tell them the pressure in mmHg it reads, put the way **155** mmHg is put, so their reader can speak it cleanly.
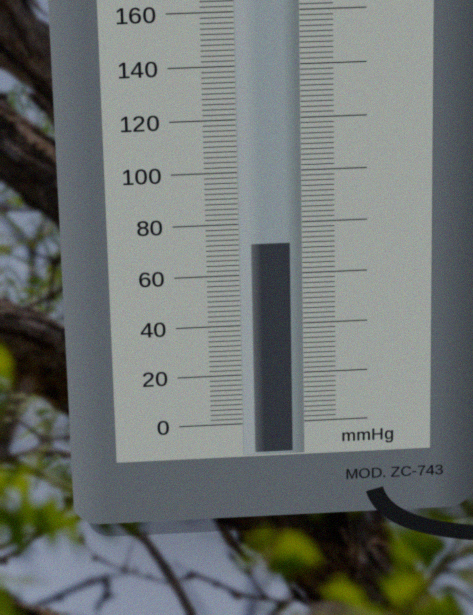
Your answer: **72** mmHg
